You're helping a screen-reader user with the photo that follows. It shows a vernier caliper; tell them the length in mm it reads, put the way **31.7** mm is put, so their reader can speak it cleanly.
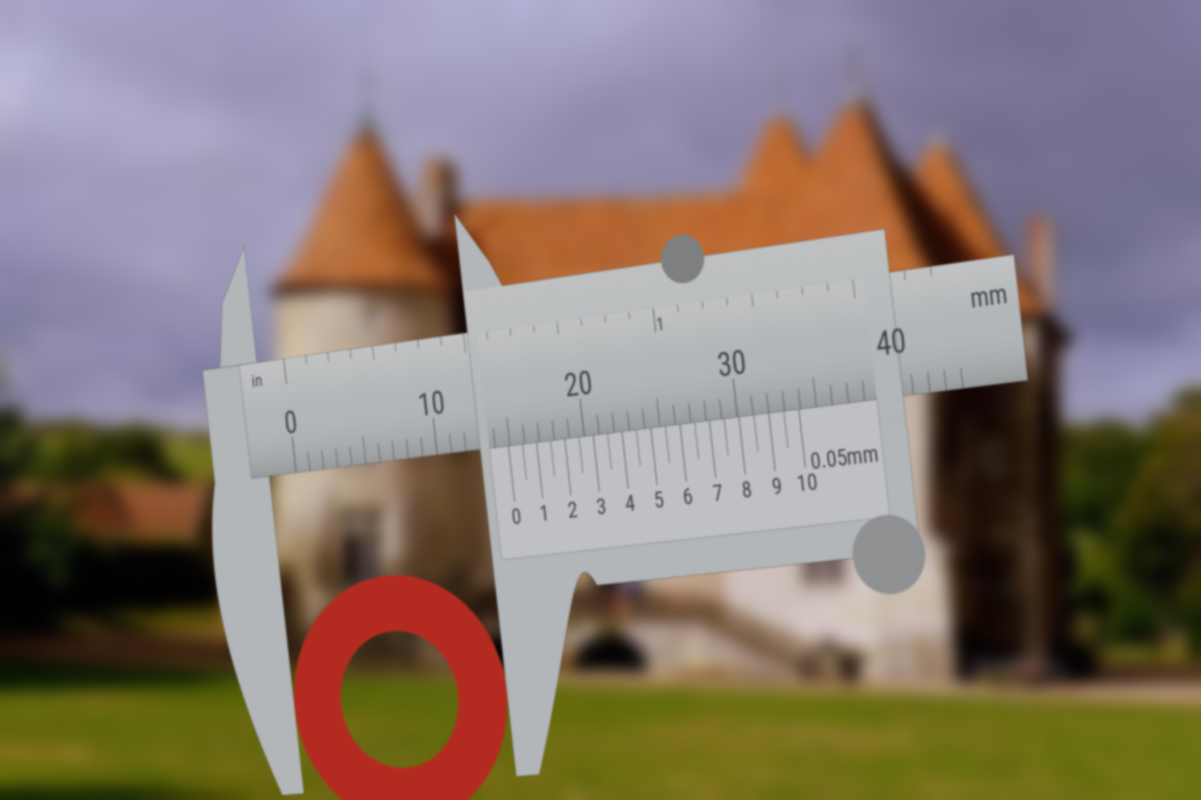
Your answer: **14.9** mm
